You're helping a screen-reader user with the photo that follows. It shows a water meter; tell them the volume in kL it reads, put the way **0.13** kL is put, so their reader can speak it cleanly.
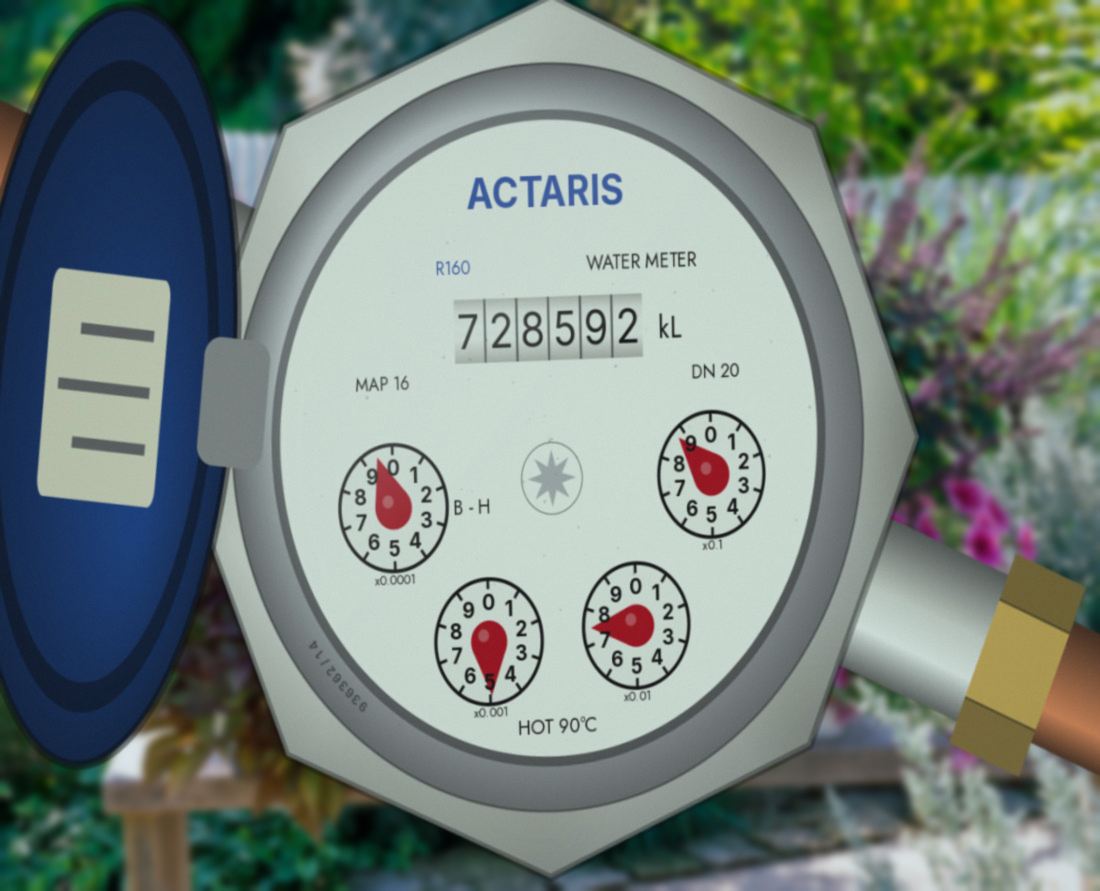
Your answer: **728592.8749** kL
